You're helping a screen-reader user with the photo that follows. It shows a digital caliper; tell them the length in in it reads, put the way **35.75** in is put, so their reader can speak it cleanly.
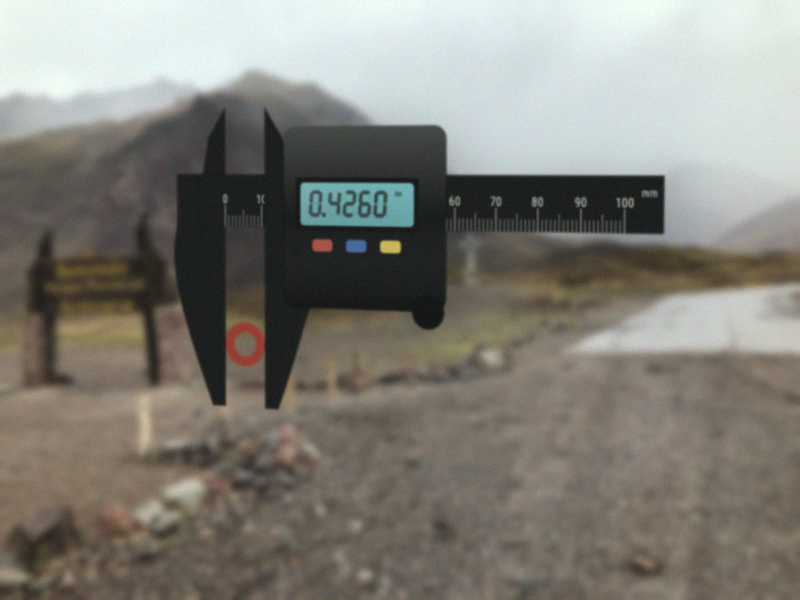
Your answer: **0.4260** in
